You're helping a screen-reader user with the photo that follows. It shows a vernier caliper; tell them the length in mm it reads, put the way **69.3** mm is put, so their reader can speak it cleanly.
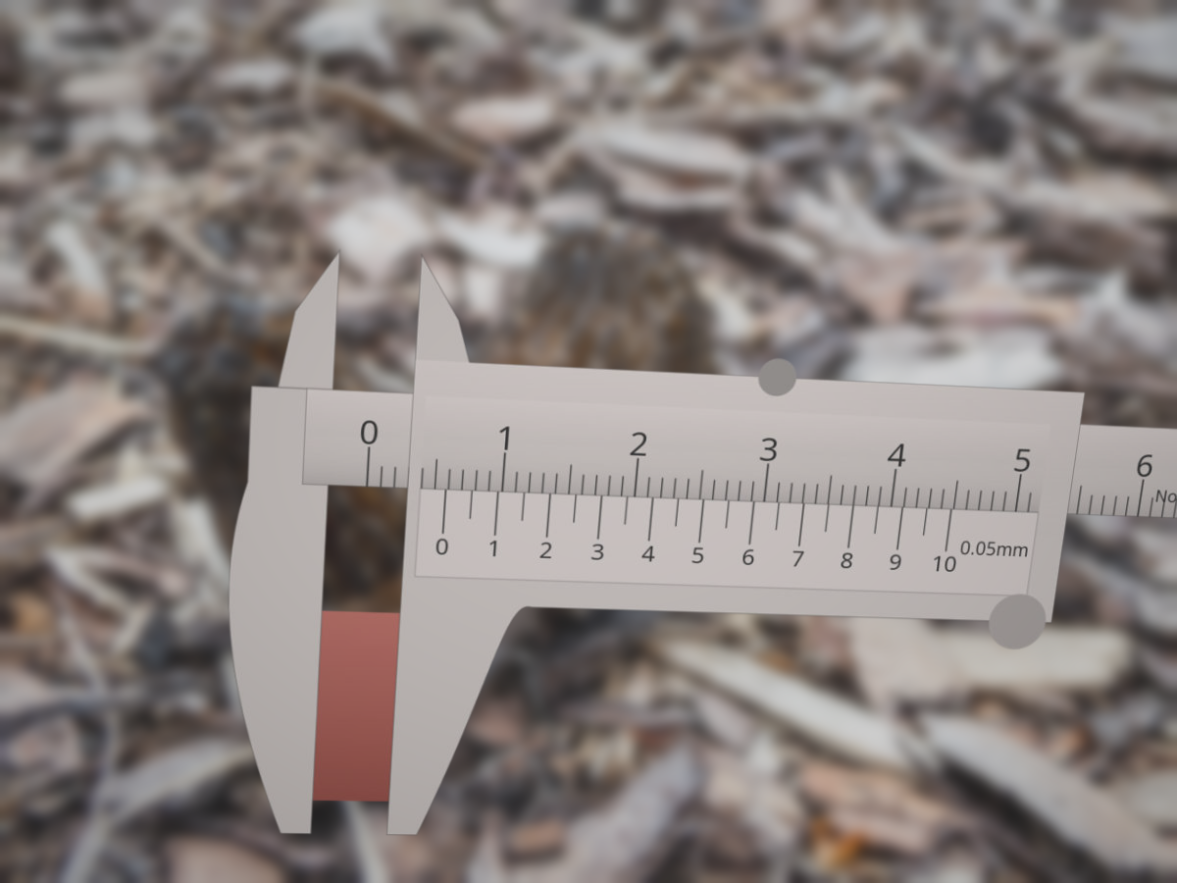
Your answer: **5.8** mm
